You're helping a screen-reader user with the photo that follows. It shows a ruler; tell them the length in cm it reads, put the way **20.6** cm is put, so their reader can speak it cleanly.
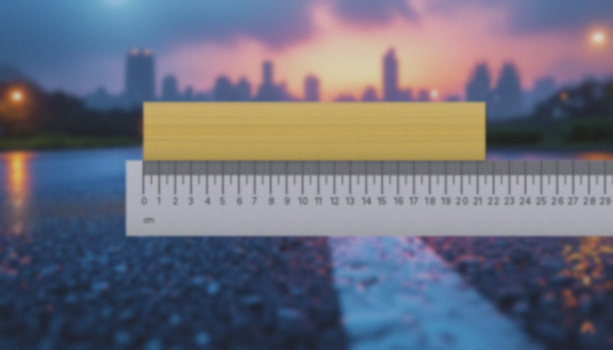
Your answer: **21.5** cm
